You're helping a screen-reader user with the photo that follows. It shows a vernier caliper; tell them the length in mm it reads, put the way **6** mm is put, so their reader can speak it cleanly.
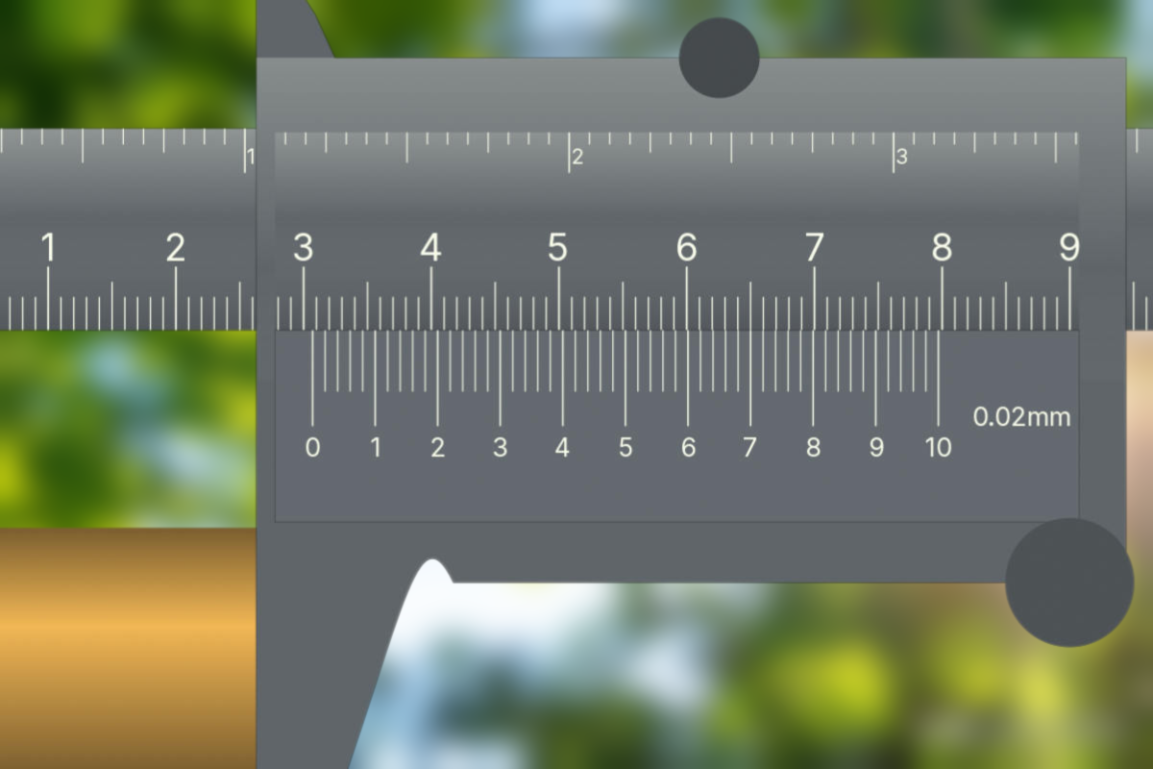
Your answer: **30.7** mm
